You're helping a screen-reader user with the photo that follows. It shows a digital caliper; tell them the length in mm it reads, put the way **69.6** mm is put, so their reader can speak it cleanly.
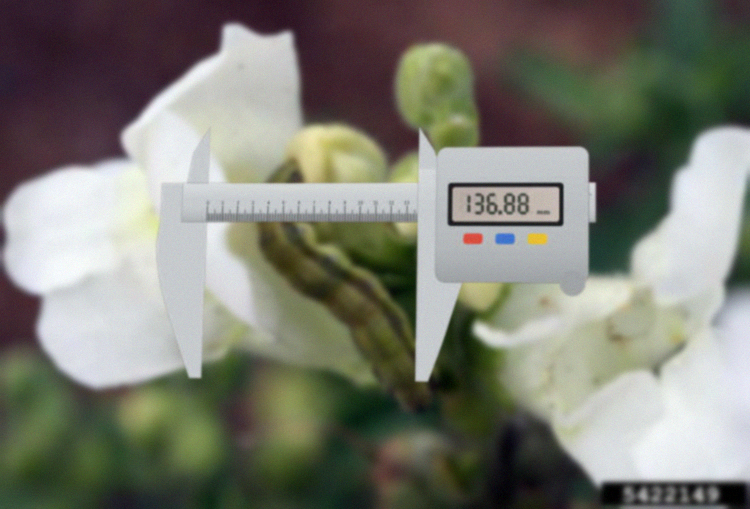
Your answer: **136.88** mm
